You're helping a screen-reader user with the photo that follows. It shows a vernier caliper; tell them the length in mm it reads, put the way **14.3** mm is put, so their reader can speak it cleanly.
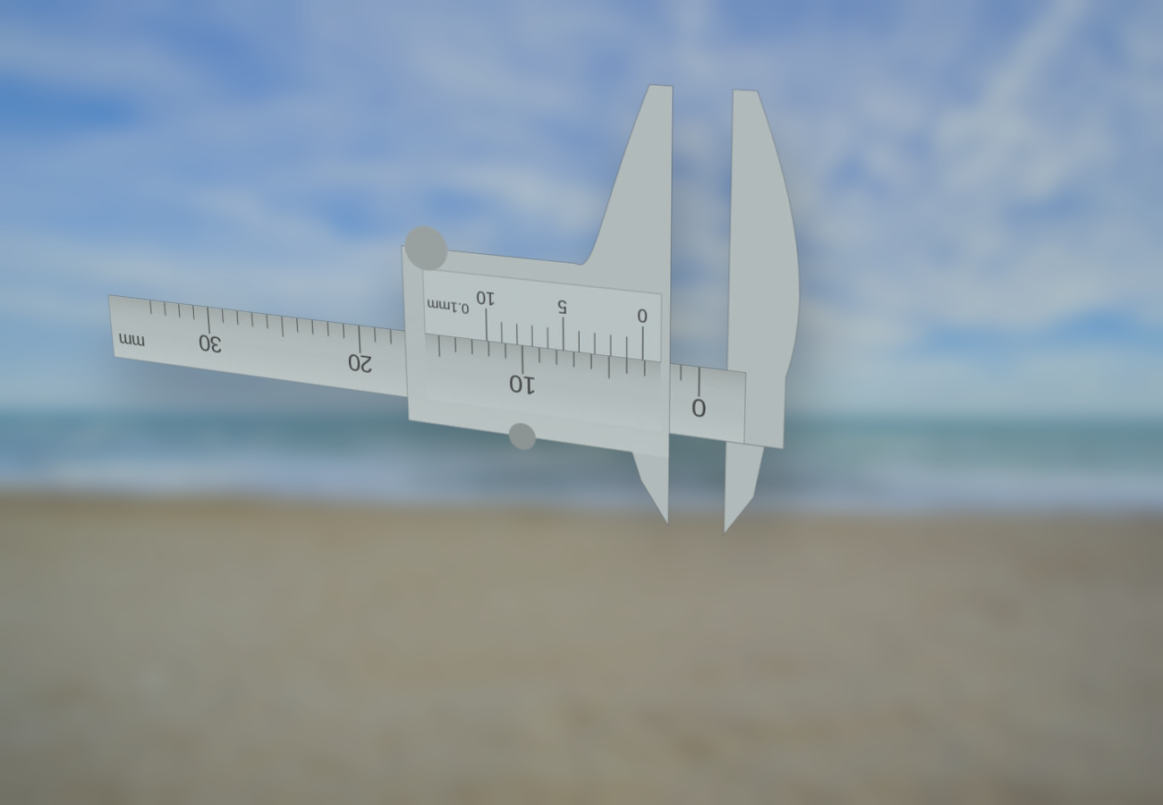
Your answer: **3.1** mm
